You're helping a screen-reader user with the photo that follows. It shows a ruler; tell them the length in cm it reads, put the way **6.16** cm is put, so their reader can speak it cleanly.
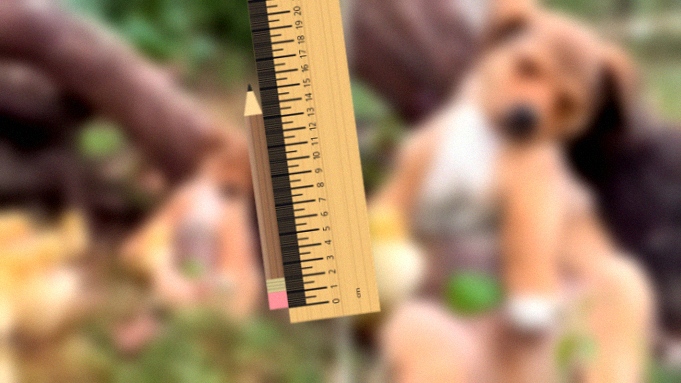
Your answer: **15.5** cm
